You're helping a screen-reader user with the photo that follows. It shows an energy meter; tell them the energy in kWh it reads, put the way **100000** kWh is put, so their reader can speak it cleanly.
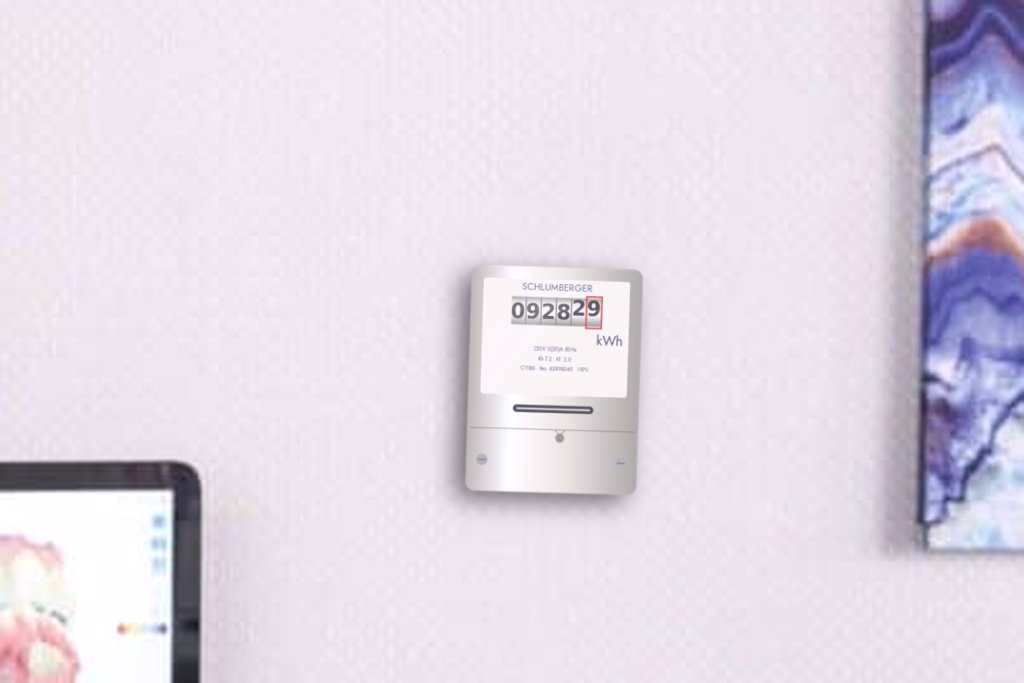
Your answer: **9282.9** kWh
